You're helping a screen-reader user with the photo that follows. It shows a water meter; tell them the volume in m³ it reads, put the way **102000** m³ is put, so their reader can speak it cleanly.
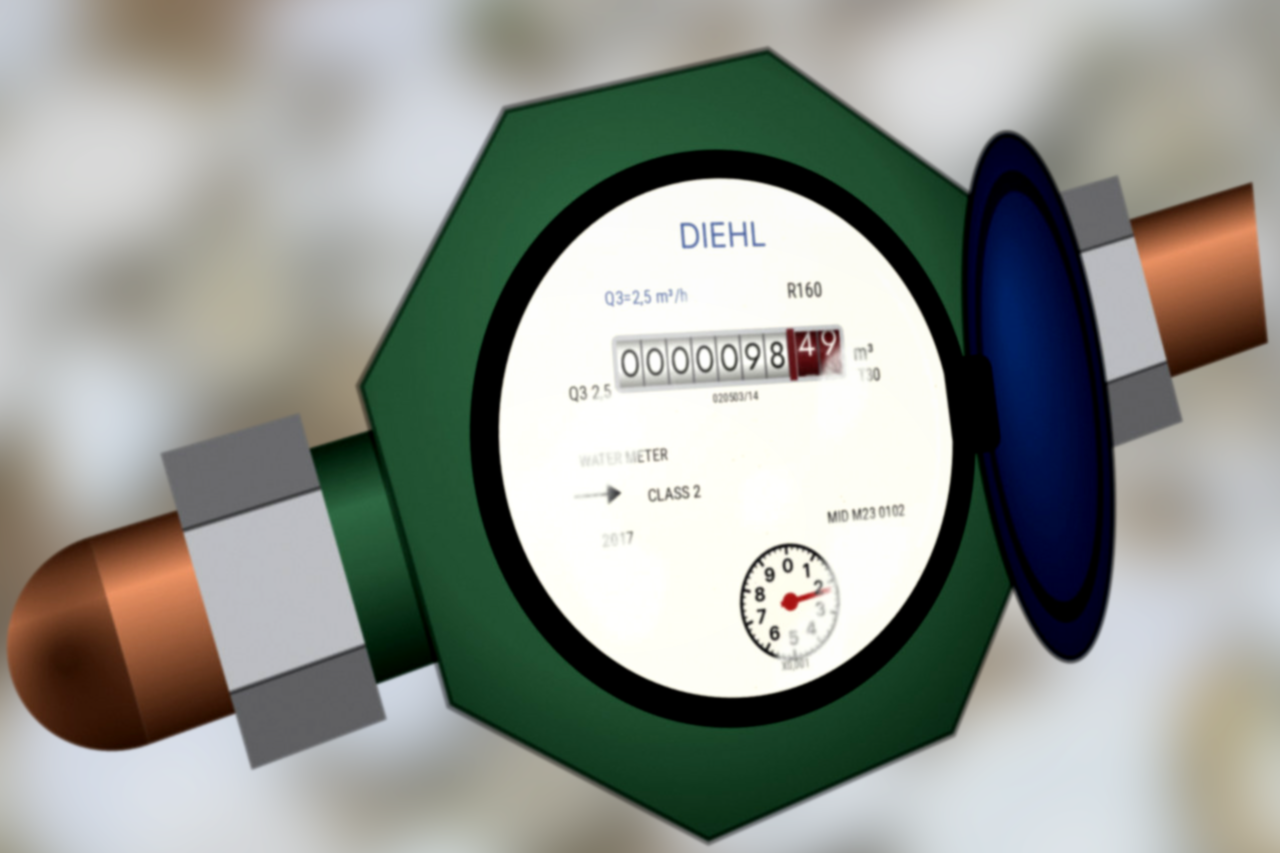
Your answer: **98.492** m³
